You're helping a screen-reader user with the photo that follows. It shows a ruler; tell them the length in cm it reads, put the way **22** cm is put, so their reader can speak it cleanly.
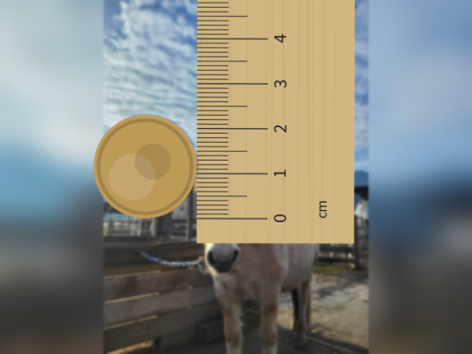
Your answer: **2.3** cm
